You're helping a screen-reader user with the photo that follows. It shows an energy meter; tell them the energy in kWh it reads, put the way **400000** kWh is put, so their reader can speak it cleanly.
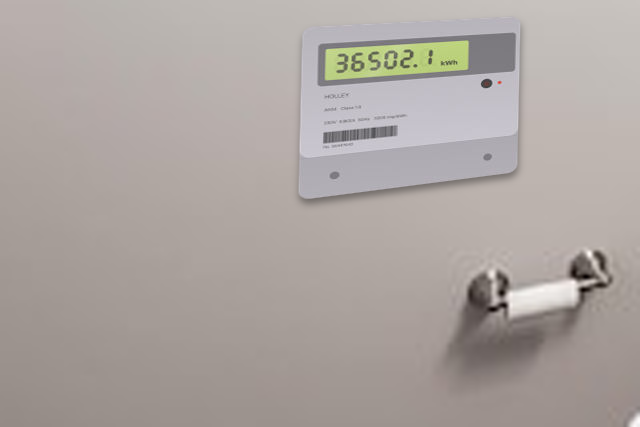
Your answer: **36502.1** kWh
